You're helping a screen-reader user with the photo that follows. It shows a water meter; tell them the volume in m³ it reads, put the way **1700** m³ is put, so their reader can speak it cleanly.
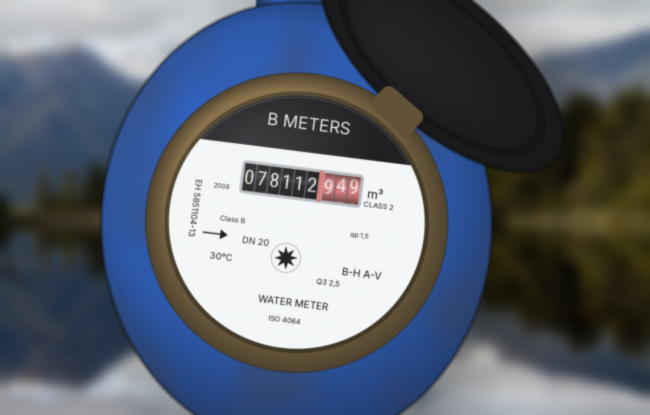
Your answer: **78112.949** m³
